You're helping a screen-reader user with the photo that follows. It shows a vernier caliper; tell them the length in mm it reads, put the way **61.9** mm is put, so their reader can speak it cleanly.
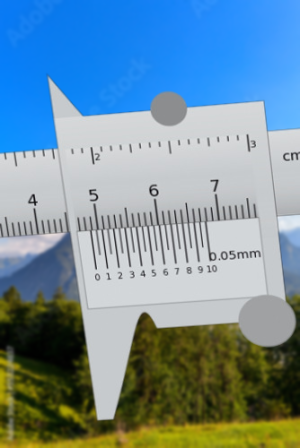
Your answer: **48.8** mm
